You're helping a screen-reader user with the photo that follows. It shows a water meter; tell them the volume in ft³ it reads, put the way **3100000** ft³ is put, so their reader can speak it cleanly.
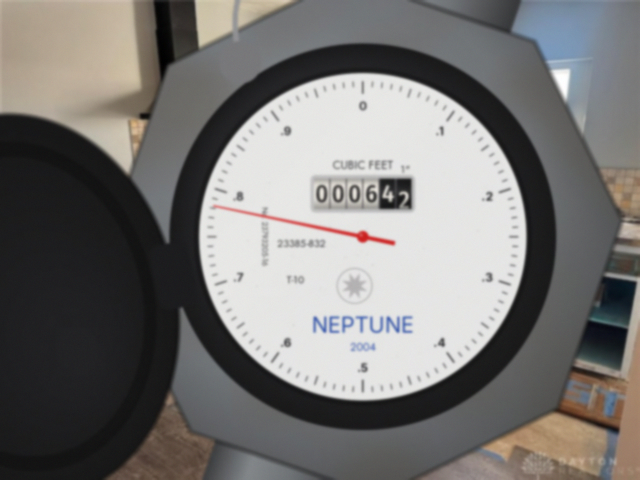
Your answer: **641.78** ft³
